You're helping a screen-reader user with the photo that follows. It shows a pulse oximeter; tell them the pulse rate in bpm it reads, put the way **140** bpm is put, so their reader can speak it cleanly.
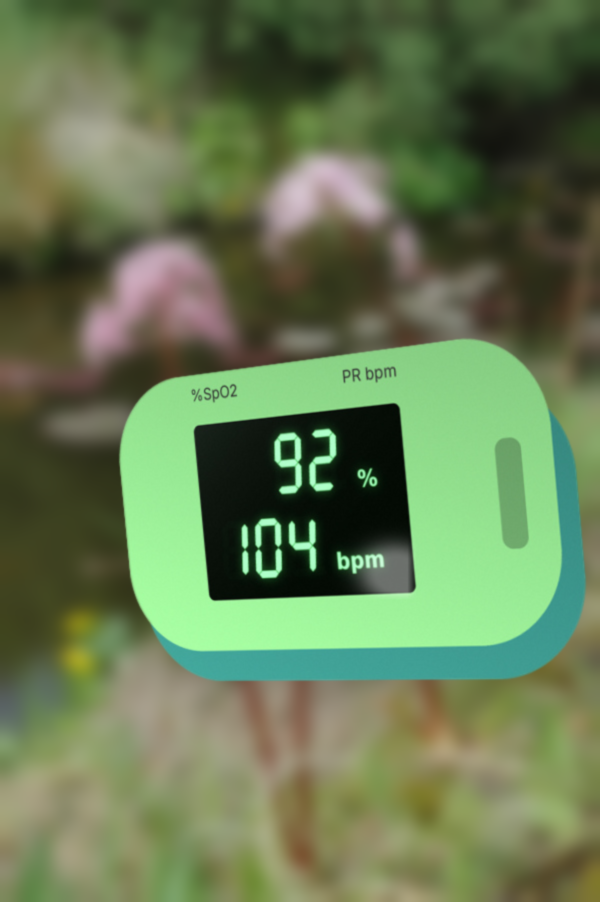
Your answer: **104** bpm
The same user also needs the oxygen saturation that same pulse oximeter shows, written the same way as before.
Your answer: **92** %
